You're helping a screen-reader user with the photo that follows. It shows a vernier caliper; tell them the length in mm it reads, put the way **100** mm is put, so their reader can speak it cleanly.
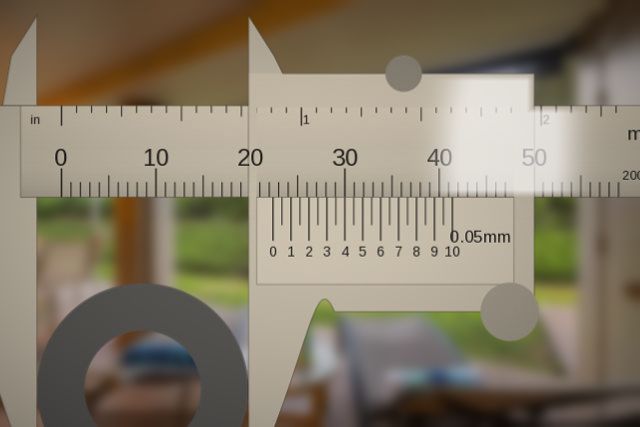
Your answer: **22.4** mm
